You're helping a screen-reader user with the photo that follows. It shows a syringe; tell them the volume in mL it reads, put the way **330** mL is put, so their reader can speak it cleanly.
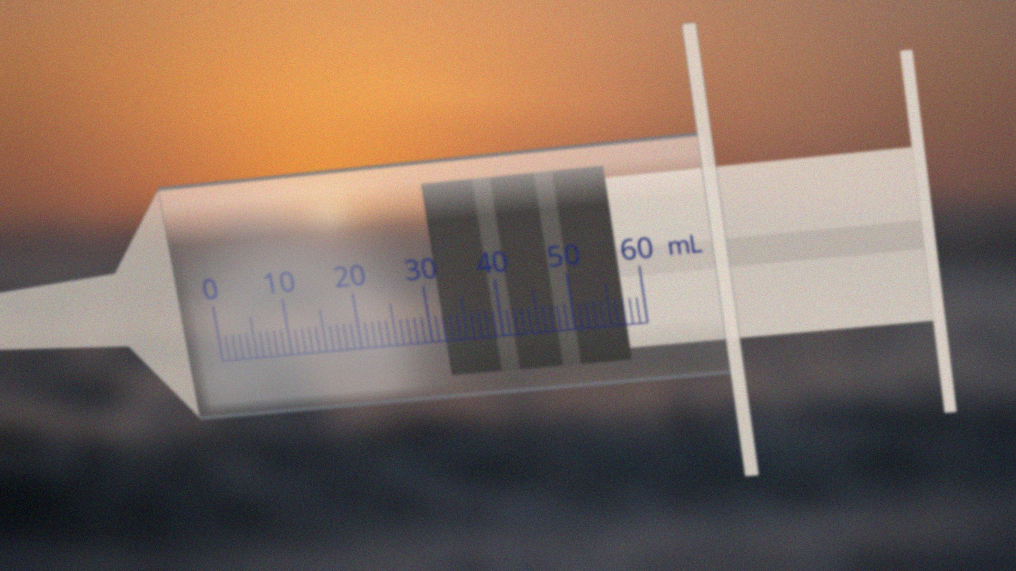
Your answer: **32** mL
